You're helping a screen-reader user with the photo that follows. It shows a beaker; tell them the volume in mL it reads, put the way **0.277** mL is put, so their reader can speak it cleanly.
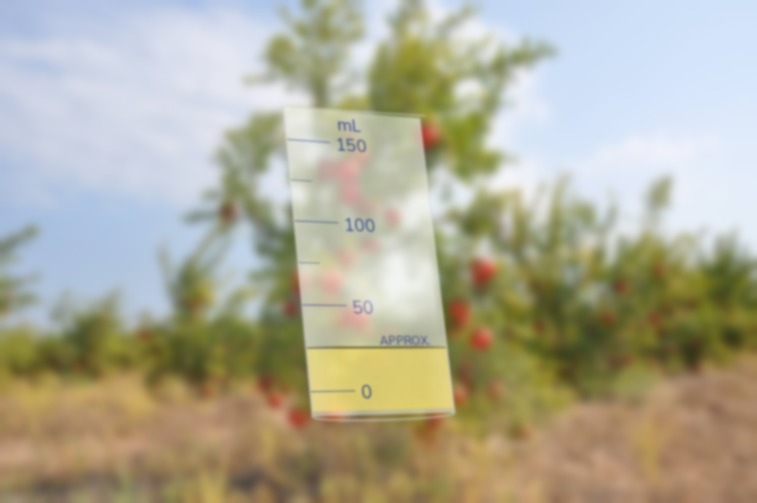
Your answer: **25** mL
